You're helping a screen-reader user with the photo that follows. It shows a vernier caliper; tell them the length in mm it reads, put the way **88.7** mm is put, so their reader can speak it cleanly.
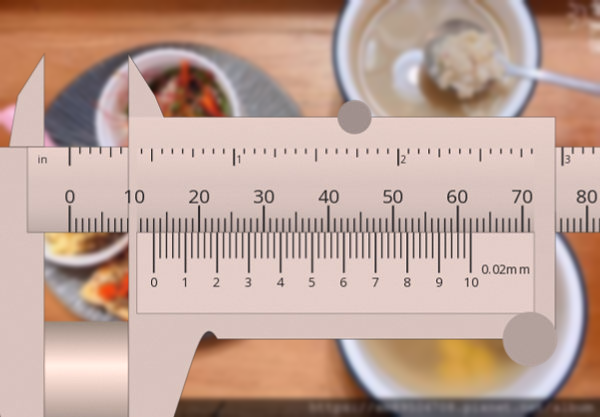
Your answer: **13.0** mm
